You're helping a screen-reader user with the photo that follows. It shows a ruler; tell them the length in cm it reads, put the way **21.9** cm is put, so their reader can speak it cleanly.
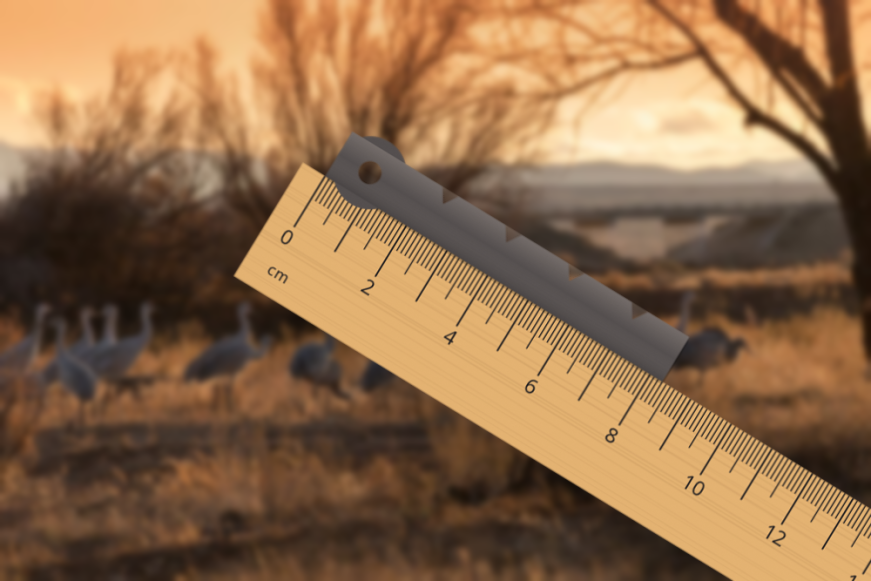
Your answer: **8.3** cm
